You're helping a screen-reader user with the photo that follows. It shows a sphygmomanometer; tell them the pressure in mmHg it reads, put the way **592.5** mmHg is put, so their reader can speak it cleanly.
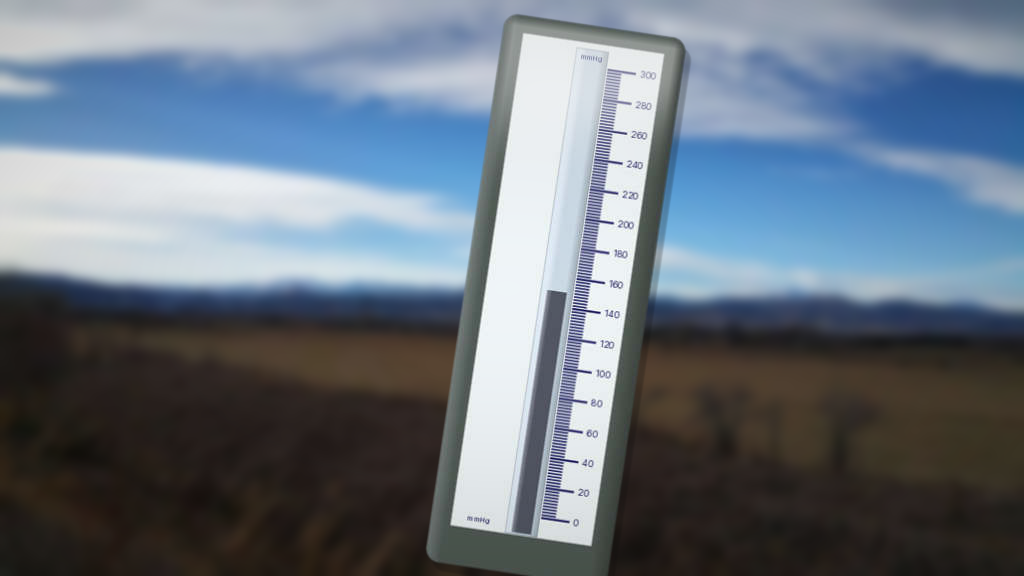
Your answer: **150** mmHg
